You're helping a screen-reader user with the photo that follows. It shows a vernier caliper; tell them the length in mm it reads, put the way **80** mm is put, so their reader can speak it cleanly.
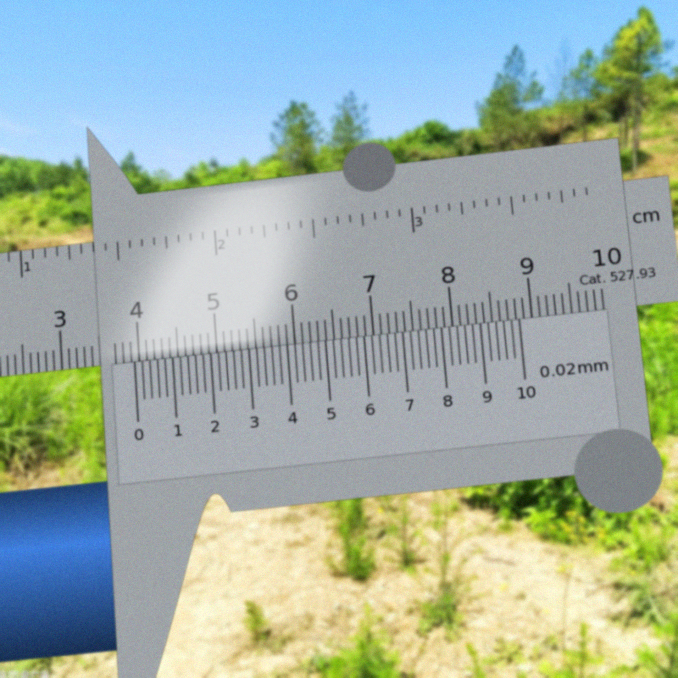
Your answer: **39.4** mm
